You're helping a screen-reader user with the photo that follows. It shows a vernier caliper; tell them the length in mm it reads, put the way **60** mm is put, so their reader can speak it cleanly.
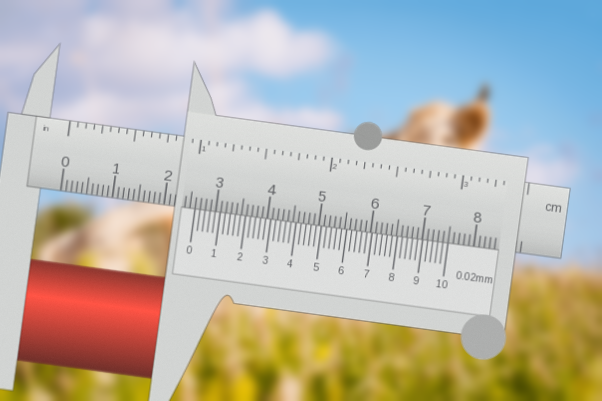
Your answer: **26.0** mm
